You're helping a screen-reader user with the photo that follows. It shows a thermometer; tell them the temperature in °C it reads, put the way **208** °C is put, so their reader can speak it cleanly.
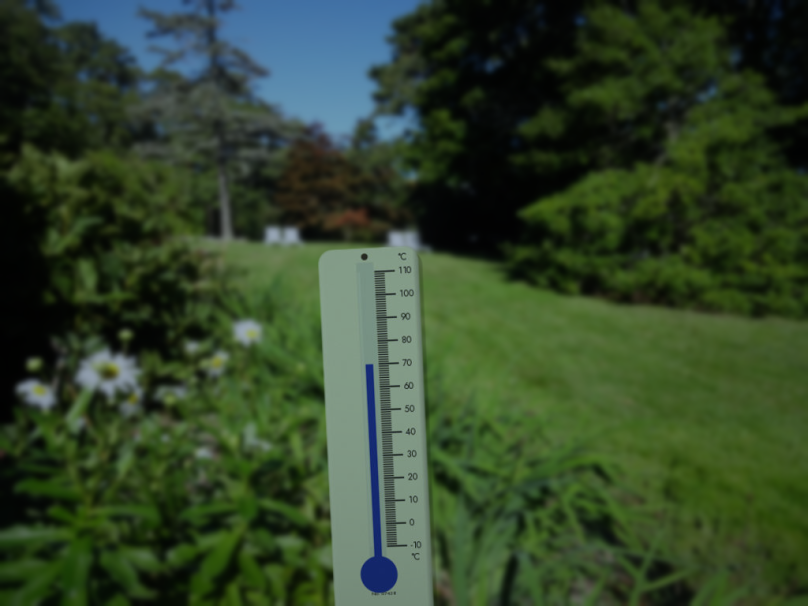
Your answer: **70** °C
